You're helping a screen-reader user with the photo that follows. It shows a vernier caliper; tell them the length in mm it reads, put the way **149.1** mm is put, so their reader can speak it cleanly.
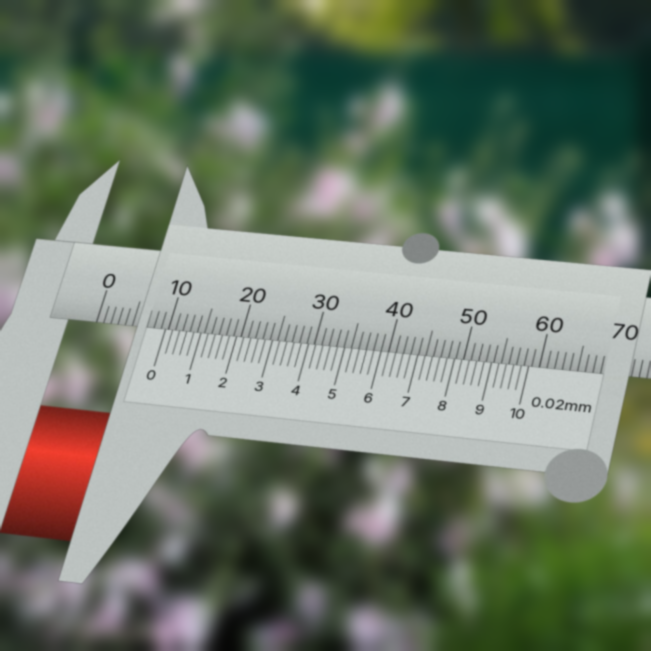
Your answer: **9.6** mm
